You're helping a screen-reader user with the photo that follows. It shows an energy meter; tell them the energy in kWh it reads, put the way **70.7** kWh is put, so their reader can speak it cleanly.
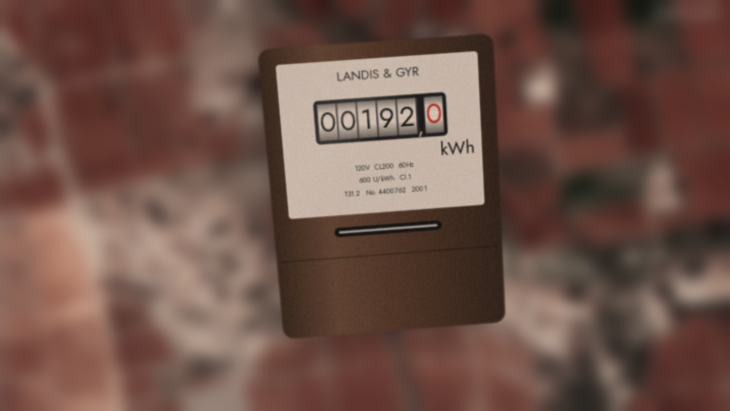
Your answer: **192.0** kWh
